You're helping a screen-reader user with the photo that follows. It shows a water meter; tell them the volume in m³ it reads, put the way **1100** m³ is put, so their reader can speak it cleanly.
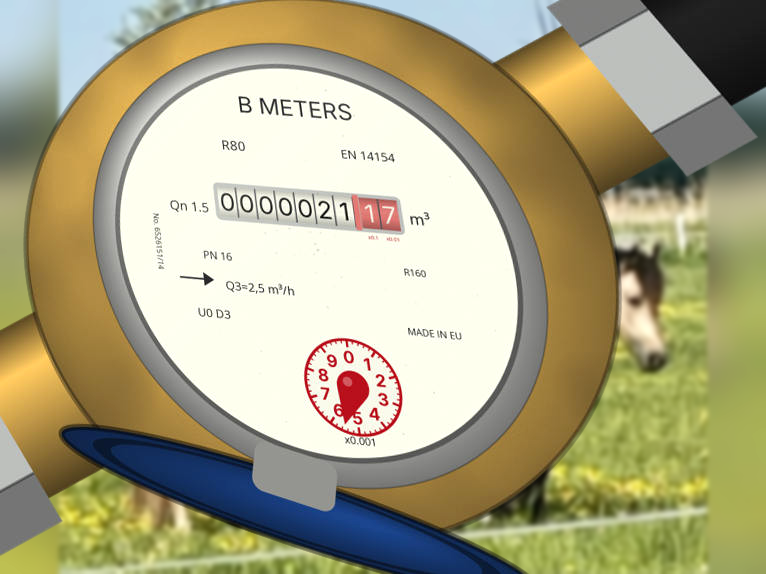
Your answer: **21.175** m³
